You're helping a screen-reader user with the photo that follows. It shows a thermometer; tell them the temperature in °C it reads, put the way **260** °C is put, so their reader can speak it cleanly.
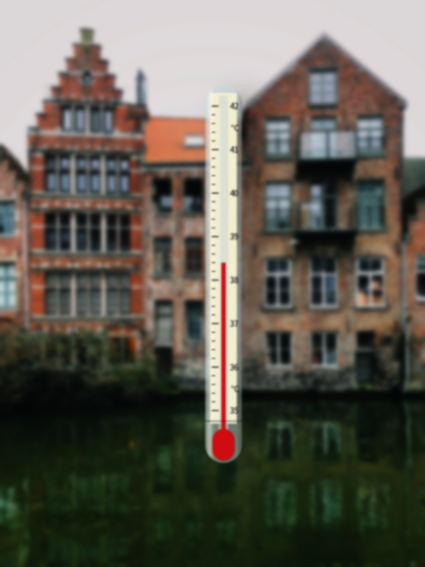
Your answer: **38.4** °C
